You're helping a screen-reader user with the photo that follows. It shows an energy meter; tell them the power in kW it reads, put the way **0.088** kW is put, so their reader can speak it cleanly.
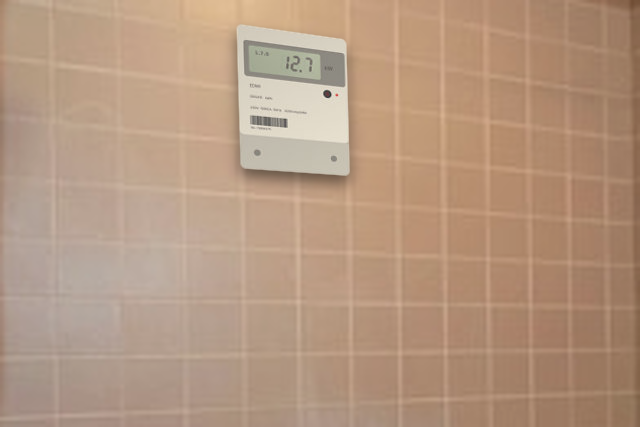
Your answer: **12.7** kW
